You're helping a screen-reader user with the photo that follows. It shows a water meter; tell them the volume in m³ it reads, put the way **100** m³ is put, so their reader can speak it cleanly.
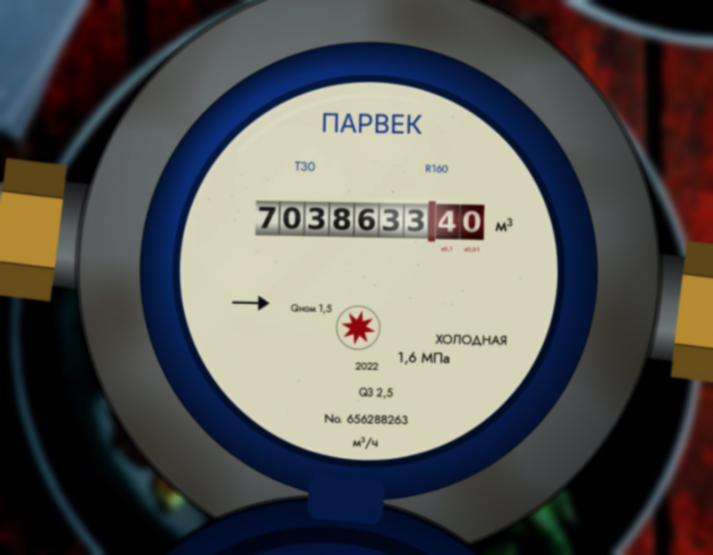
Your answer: **7038633.40** m³
